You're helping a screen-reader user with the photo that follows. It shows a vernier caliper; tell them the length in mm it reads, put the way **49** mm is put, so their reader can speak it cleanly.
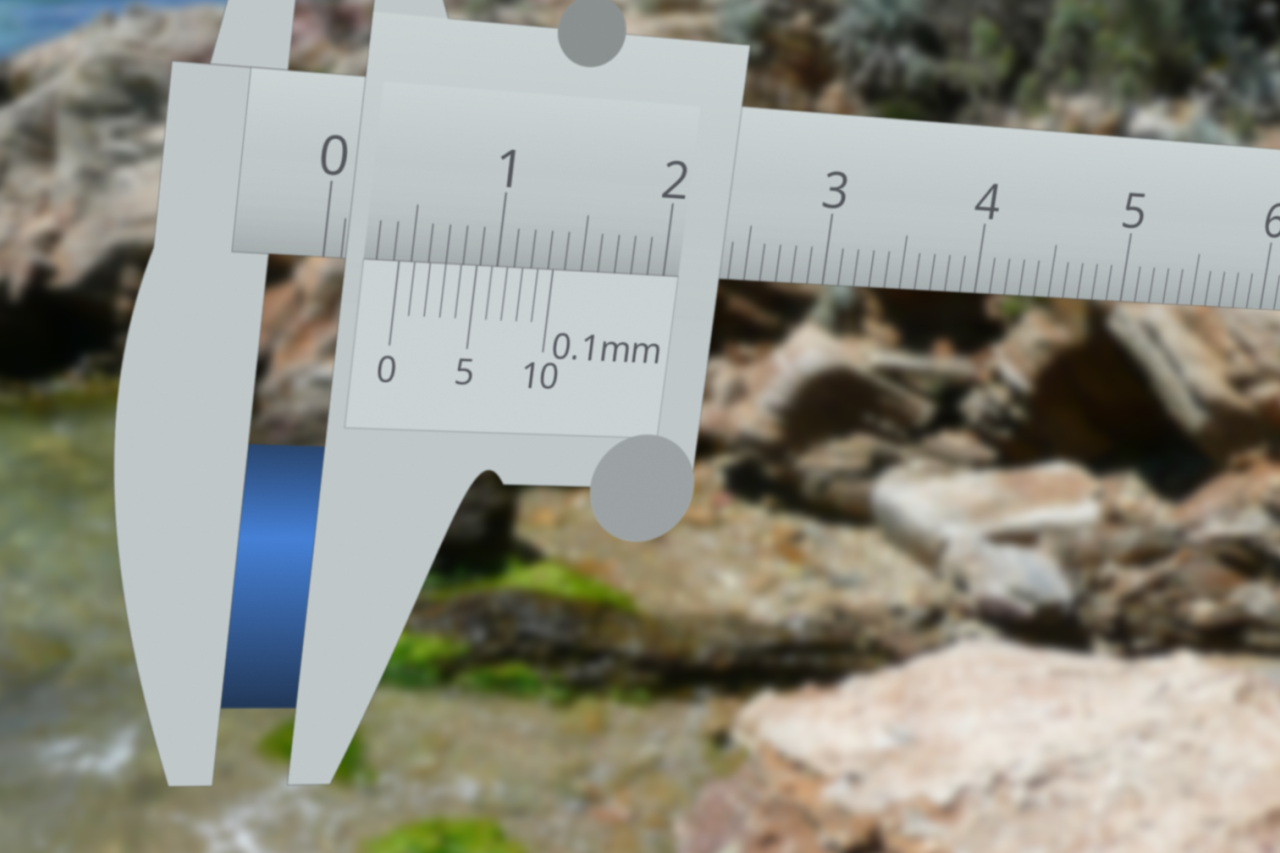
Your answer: **4.3** mm
